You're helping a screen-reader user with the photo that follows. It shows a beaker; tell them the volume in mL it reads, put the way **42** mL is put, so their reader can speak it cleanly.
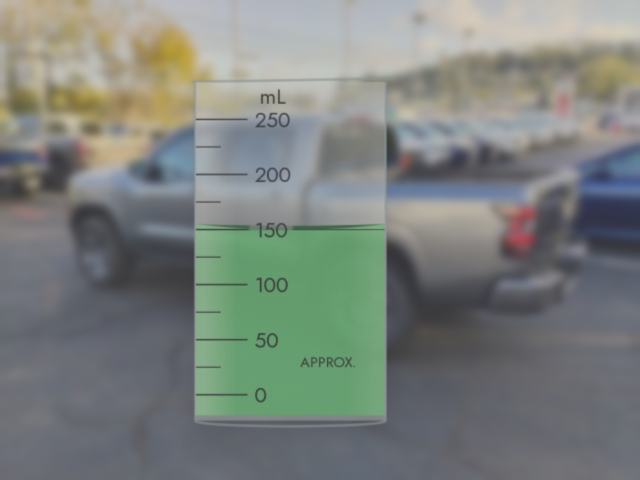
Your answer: **150** mL
